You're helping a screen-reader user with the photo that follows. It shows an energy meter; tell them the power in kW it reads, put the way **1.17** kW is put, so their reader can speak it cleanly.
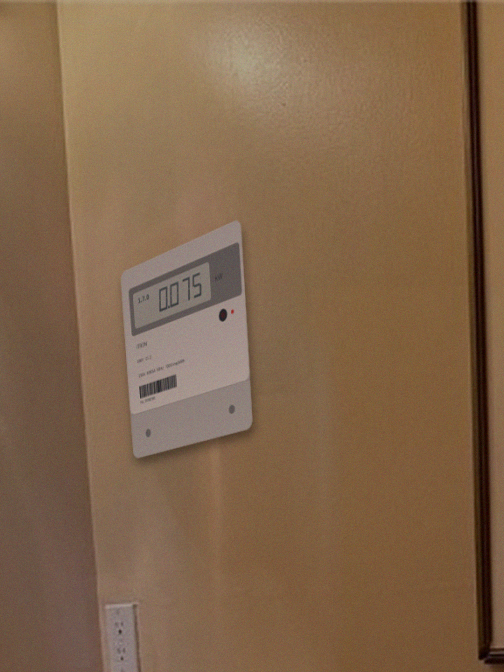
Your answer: **0.075** kW
